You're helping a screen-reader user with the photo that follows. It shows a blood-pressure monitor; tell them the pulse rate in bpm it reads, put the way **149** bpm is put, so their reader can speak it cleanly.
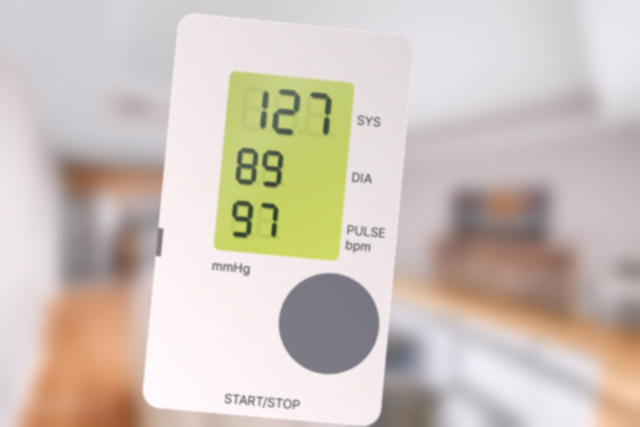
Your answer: **97** bpm
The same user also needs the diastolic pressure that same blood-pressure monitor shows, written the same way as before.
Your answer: **89** mmHg
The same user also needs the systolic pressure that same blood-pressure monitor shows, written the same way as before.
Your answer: **127** mmHg
